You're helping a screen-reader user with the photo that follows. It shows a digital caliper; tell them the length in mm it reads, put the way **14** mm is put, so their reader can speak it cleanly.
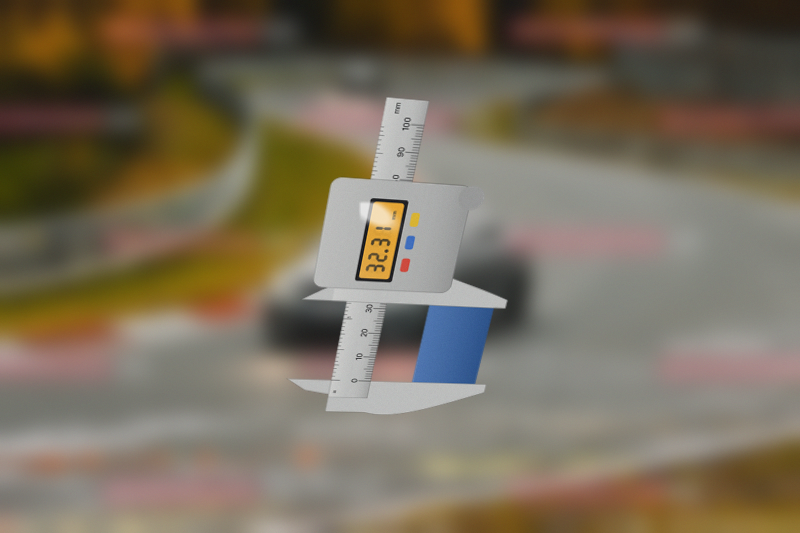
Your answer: **32.31** mm
